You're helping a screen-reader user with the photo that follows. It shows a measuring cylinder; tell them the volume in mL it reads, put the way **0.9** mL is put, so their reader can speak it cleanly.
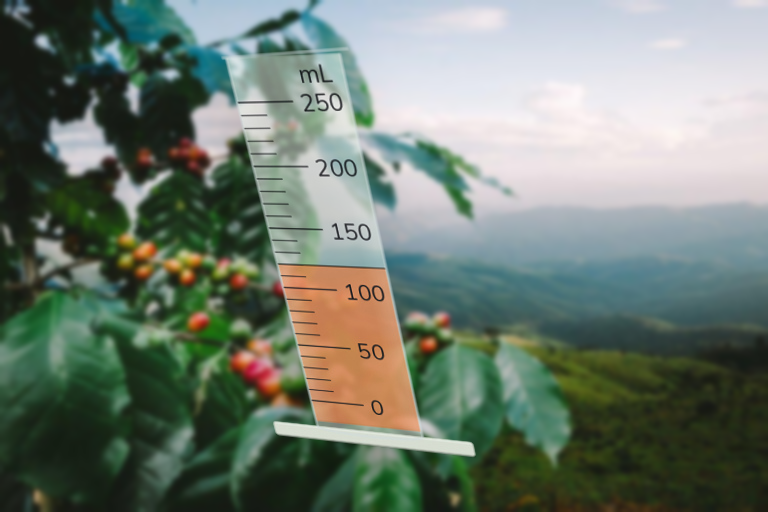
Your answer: **120** mL
